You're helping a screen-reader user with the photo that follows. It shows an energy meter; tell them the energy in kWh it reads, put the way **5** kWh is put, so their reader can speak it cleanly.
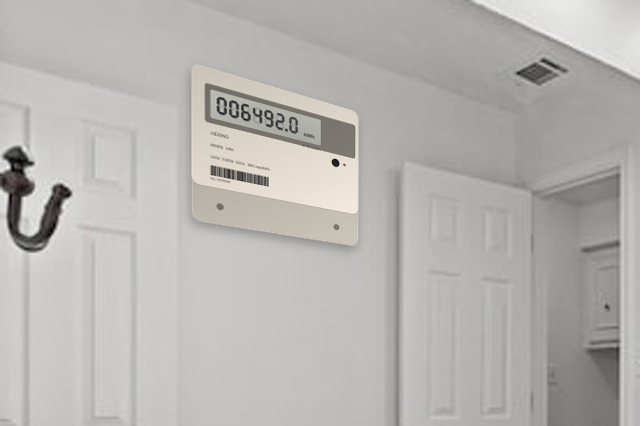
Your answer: **6492.0** kWh
